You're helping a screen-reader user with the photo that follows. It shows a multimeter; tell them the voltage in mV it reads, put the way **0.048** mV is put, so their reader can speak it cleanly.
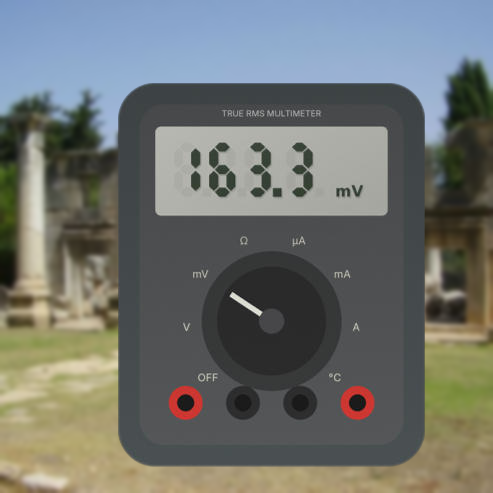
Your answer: **163.3** mV
